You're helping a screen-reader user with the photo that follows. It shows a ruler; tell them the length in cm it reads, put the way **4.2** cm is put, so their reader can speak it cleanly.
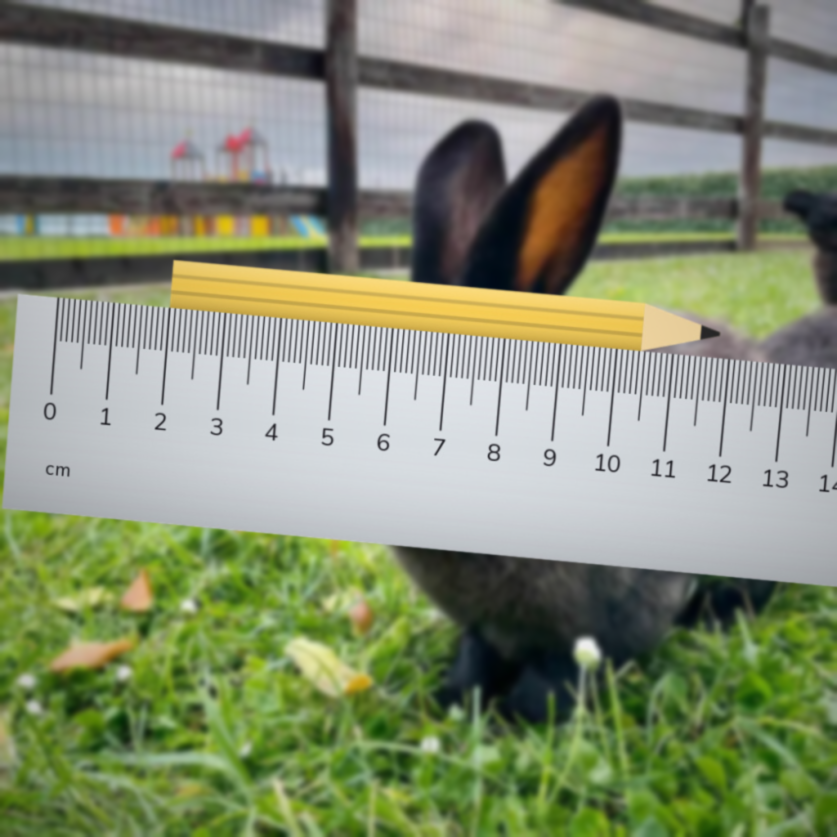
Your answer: **9.8** cm
